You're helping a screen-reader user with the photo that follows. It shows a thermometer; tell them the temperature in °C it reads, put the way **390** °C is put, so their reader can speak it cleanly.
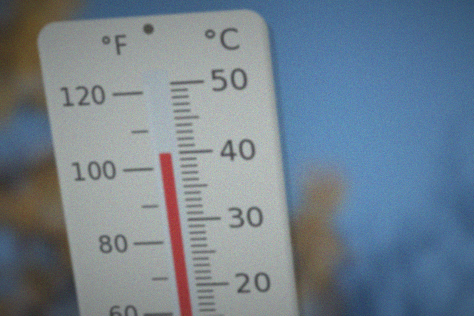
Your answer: **40** °C
